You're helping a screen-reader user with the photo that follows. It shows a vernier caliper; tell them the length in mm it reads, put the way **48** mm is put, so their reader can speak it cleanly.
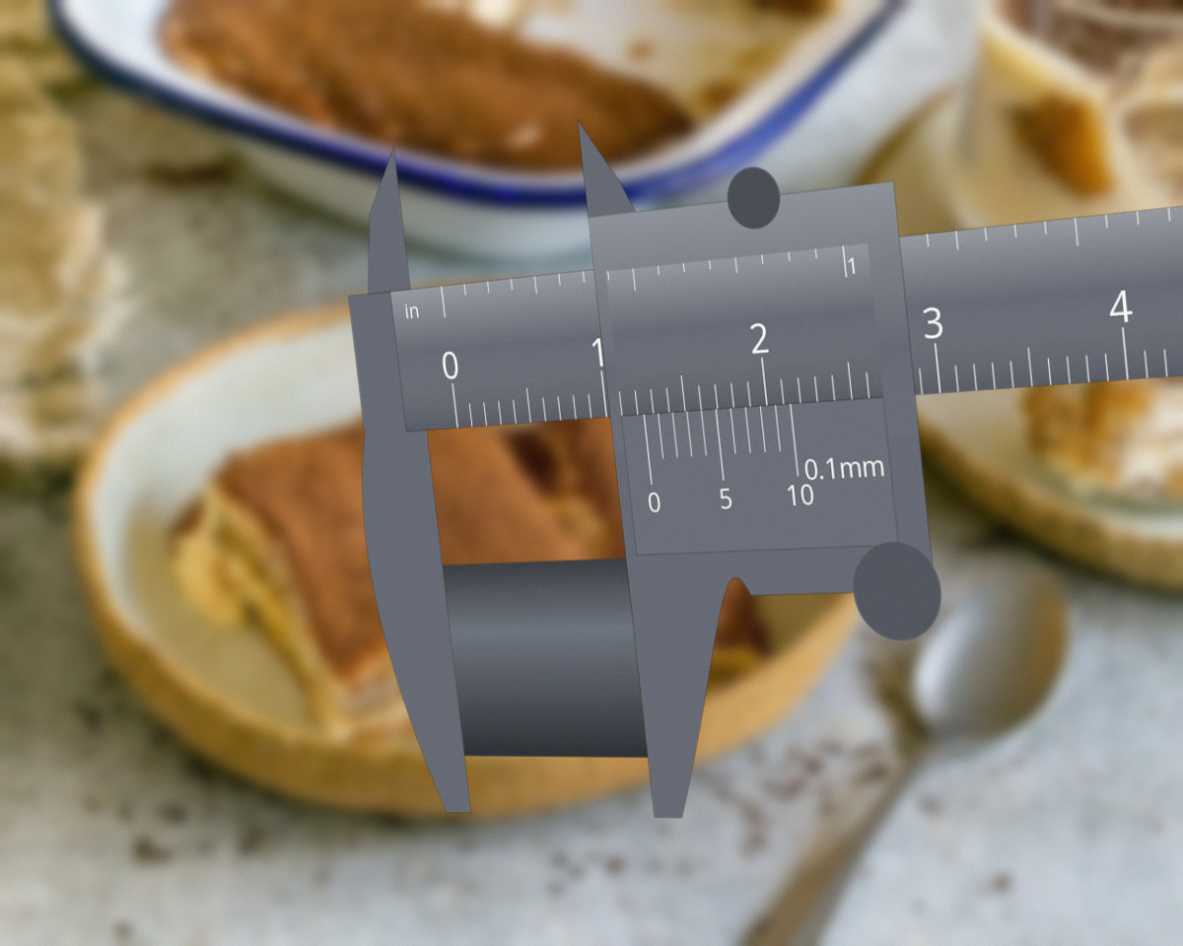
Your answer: **12.4** mm
